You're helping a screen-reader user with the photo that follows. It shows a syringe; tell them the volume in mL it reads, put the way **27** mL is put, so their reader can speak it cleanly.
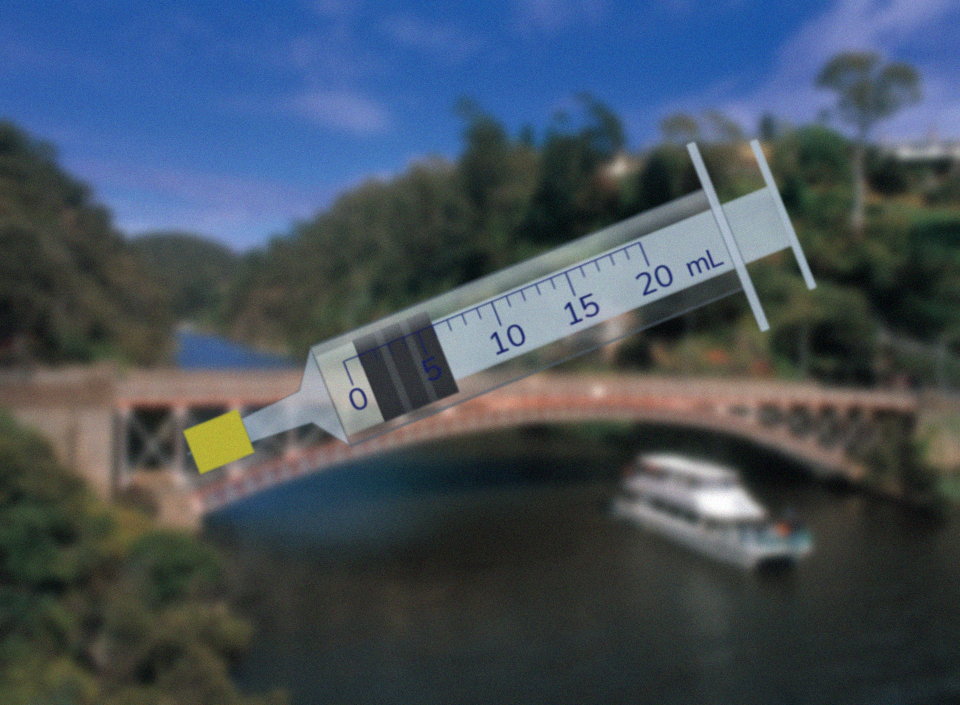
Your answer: **1** mL
